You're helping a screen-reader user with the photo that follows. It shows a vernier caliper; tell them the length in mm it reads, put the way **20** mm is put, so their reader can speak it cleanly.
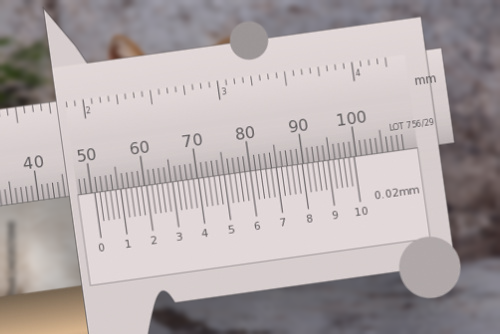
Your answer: **50.6** mm
